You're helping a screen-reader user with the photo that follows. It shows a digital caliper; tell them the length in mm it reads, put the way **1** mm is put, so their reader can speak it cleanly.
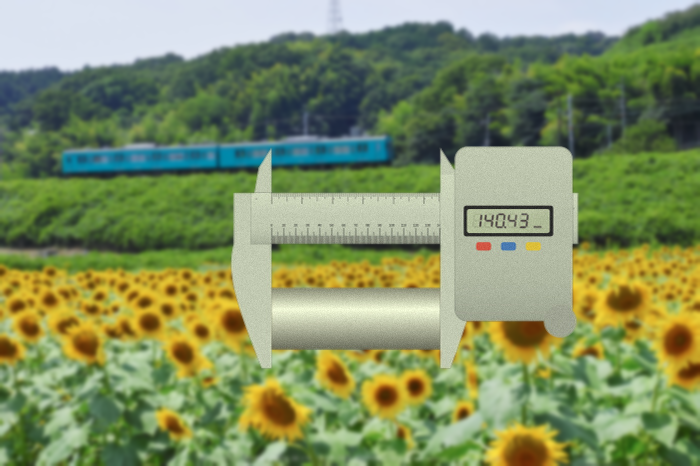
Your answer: **140.43** mm
